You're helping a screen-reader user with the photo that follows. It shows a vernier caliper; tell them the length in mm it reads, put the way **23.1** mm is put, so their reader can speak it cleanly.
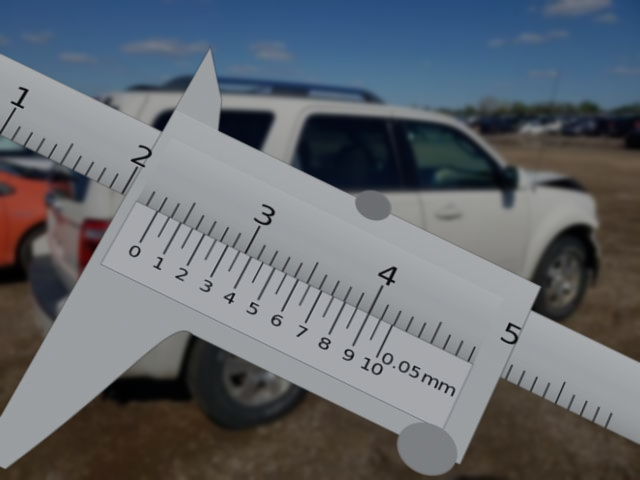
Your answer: **22.9** mm
